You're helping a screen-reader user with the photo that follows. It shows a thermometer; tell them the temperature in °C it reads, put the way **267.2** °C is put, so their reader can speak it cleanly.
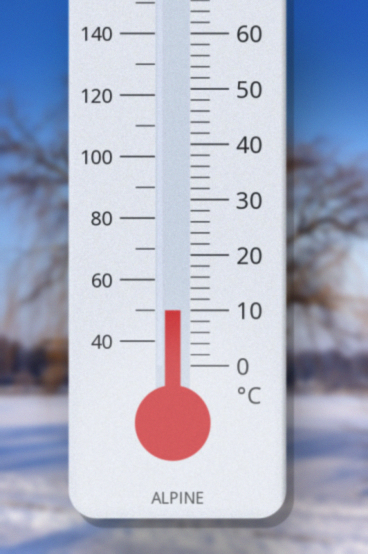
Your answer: **10** °C
